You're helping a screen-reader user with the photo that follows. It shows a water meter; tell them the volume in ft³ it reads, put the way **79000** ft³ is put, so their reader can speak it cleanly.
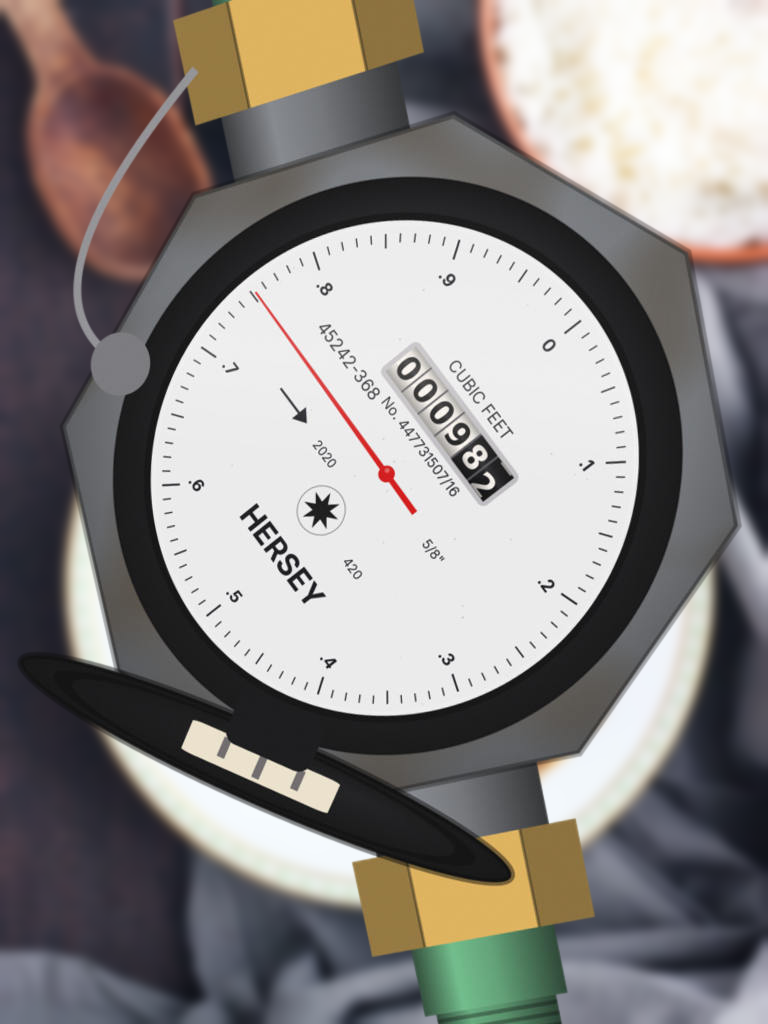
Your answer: **981.75** ft³
